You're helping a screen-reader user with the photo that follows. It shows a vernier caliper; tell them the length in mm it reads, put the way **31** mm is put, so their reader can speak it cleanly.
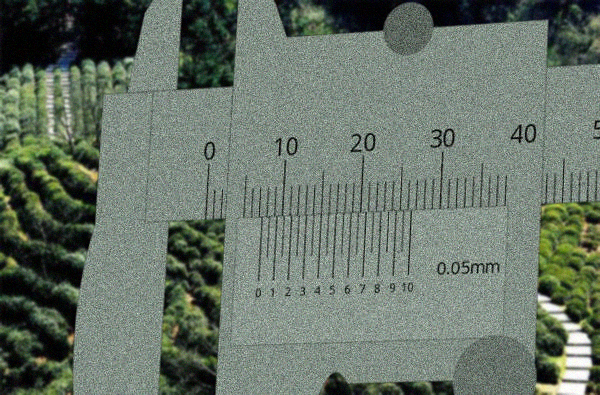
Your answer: **7.4** mm
